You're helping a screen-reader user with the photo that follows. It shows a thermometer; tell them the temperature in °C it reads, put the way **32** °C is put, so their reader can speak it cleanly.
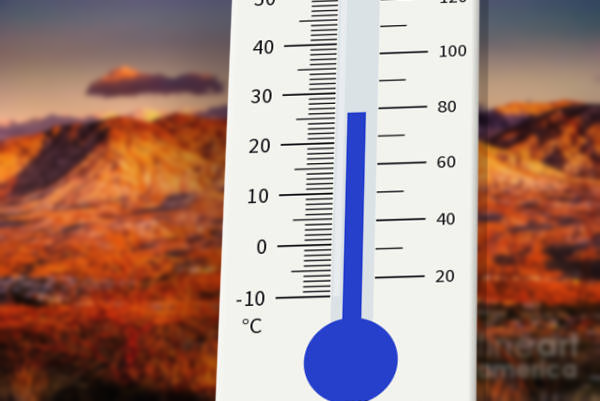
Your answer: **26** °C
